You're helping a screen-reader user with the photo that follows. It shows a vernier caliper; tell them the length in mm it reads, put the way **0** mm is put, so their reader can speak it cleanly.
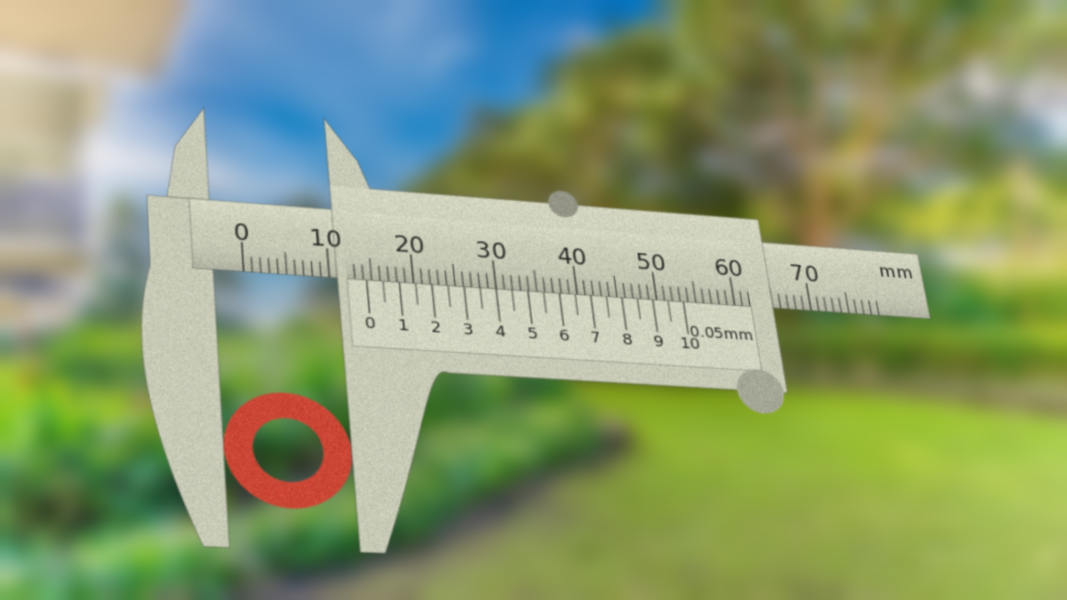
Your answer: **14.4** mm
